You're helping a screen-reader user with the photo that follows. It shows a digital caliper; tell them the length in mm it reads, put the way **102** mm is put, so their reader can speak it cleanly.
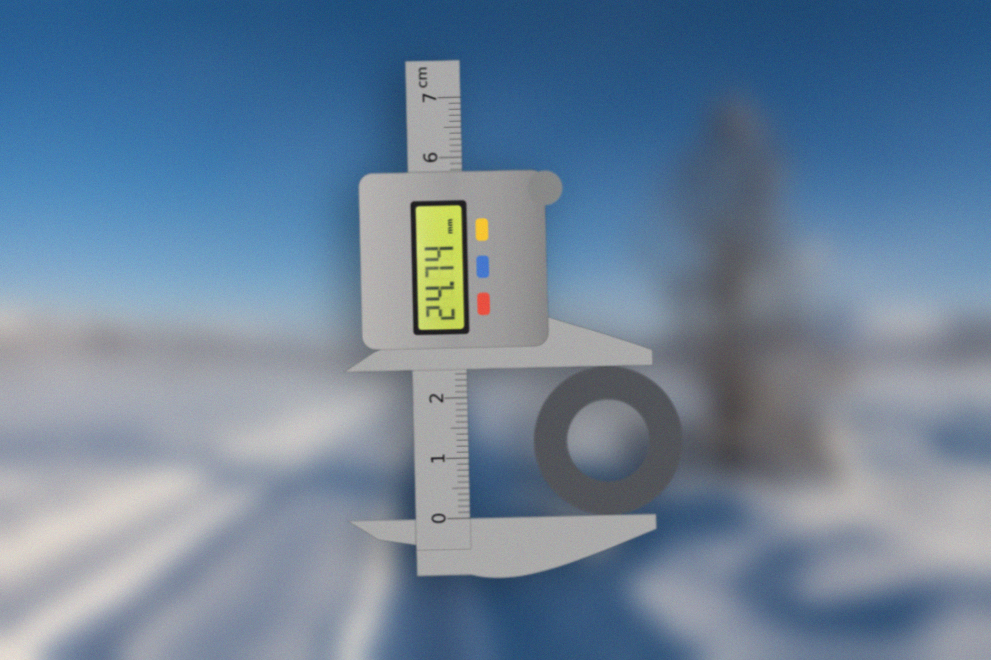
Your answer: **24.74** mm
